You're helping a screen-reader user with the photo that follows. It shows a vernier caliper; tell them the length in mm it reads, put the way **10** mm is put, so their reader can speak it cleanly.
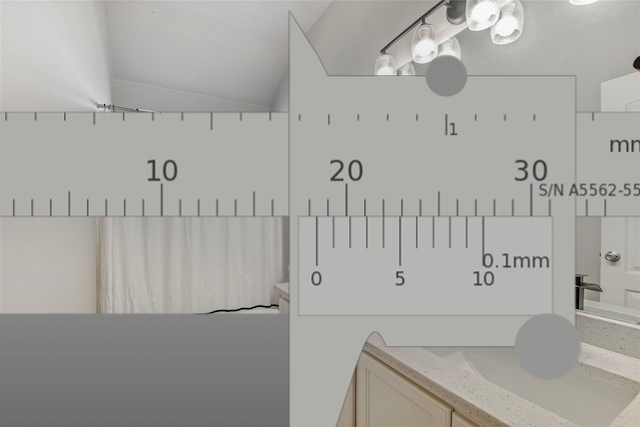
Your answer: **18.4** mm
